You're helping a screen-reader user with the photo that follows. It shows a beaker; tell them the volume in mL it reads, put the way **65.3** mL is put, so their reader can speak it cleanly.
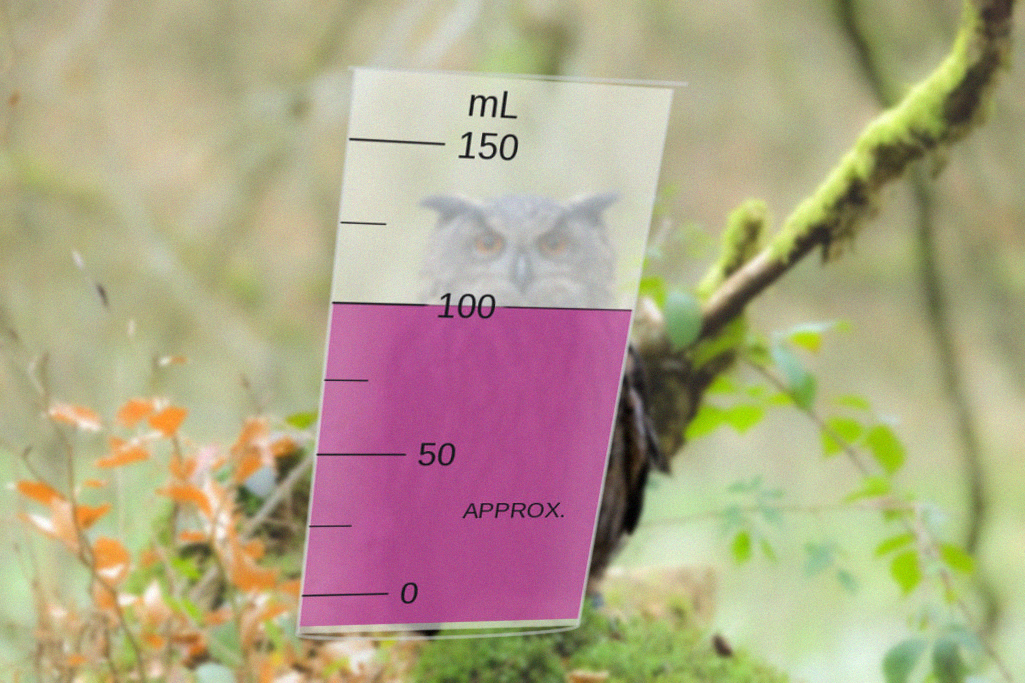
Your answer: **100** mL
